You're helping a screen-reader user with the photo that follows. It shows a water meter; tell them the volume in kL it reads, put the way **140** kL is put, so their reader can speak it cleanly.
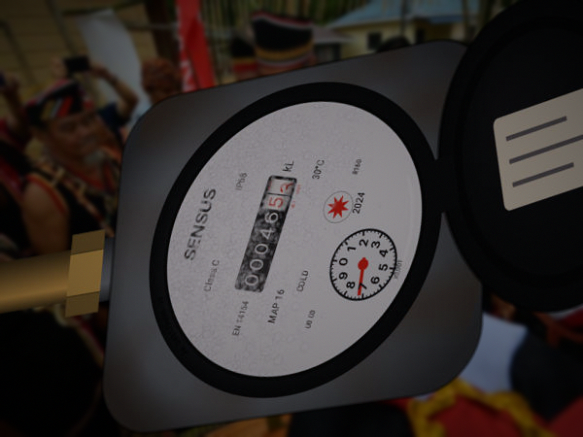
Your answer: **46.527** kL
